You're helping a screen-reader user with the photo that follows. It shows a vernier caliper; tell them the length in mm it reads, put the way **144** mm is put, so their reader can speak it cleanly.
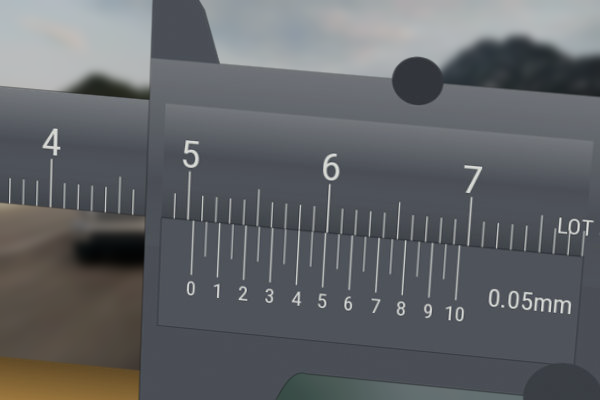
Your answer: **50.4** mm
